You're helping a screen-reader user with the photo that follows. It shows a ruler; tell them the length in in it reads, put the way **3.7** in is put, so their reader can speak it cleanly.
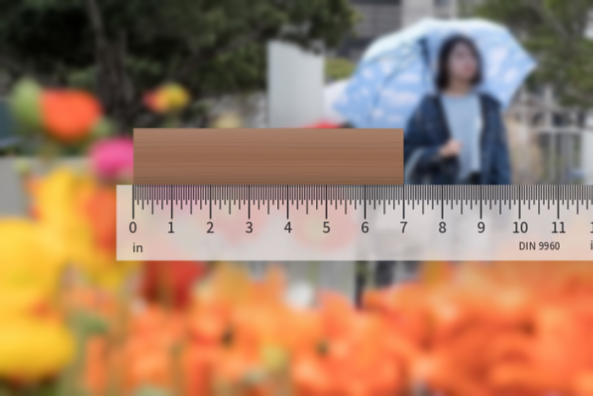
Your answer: **7** in
